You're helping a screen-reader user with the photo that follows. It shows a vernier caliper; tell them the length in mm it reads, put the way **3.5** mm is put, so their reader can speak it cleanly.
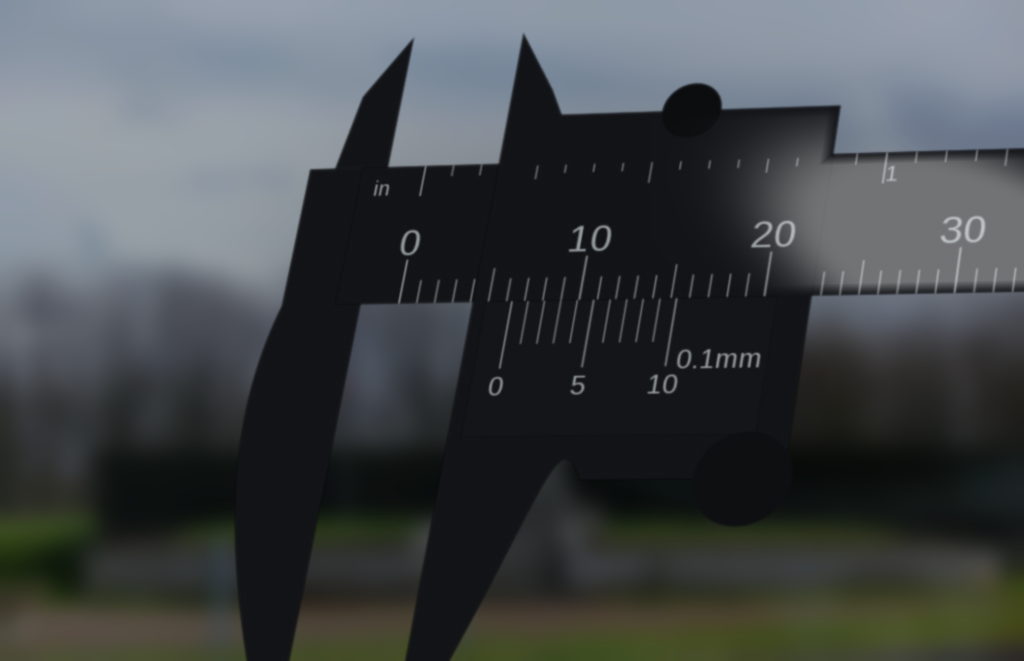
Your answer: **6.3** mm
